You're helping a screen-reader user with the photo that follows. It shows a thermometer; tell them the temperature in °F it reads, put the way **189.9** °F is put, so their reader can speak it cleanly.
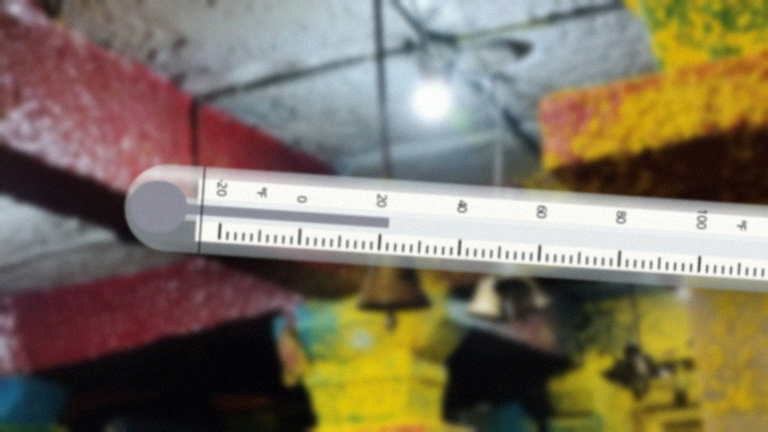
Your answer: **22** °F
